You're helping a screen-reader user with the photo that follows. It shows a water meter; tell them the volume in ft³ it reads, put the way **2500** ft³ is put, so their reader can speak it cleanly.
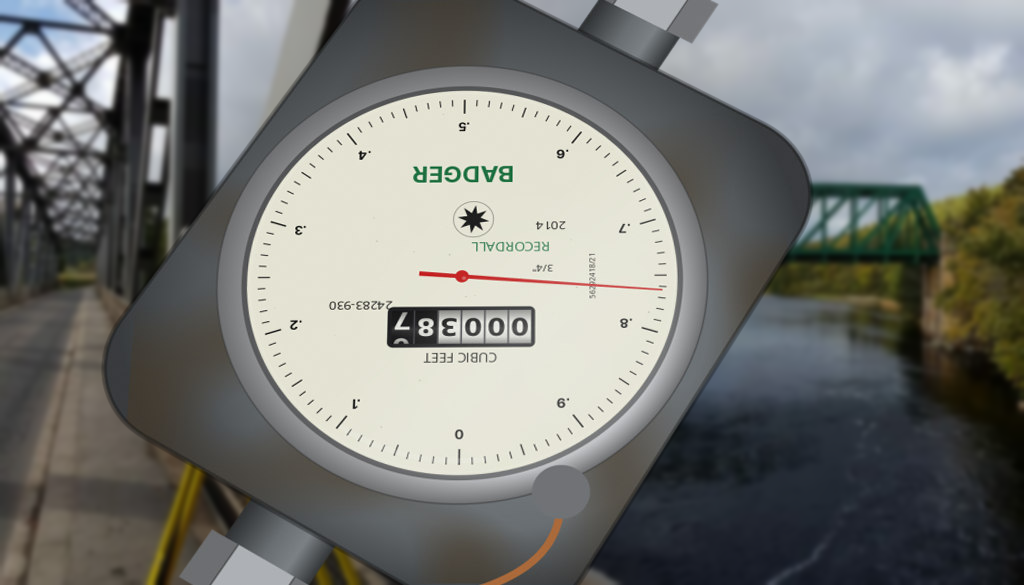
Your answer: **386.76** ft³
